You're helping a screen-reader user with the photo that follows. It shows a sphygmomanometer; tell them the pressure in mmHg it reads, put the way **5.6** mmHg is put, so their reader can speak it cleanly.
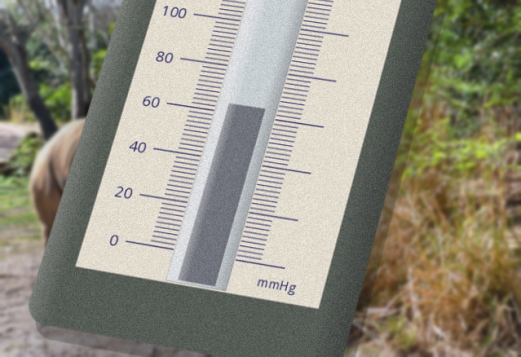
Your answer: **64** mmHg
